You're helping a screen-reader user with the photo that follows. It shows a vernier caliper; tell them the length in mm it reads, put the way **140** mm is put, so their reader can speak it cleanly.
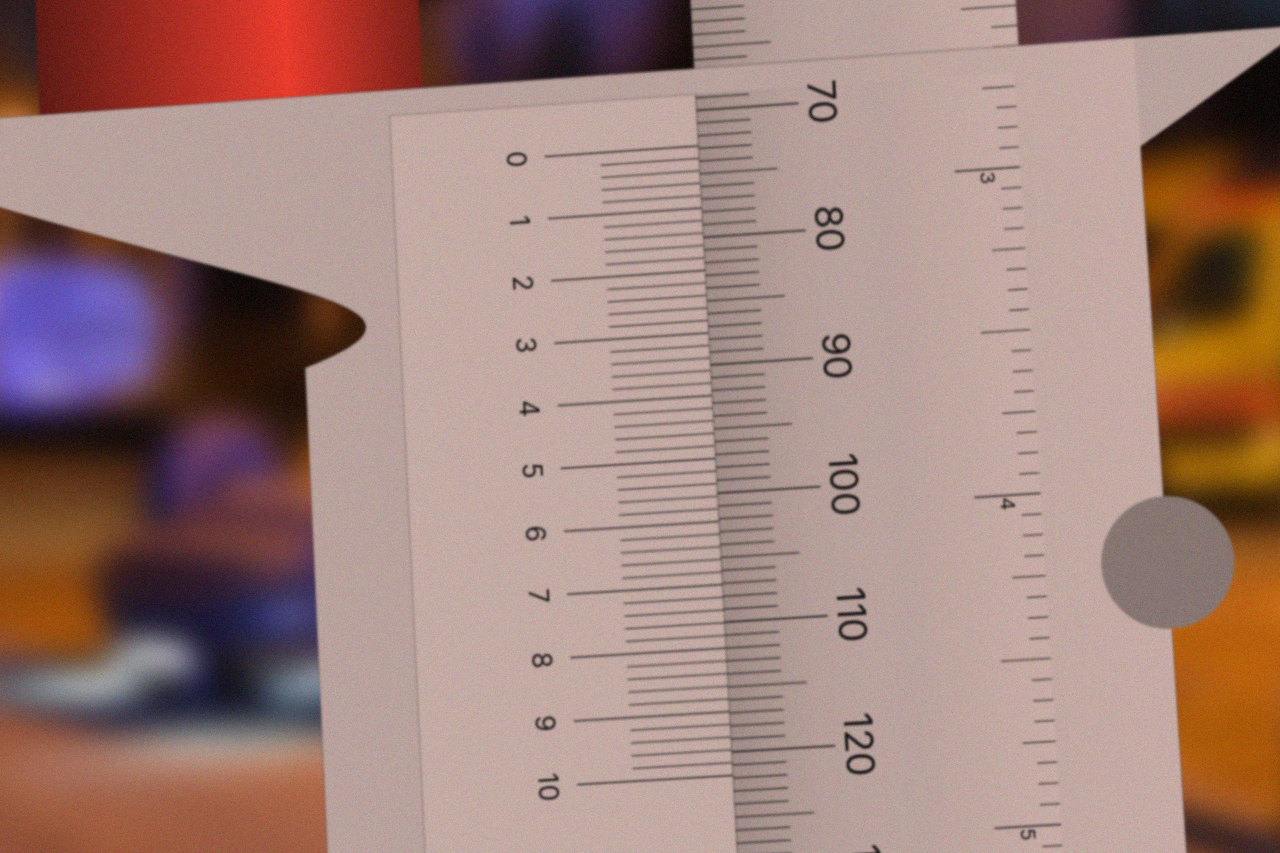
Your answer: **72.8** mm
